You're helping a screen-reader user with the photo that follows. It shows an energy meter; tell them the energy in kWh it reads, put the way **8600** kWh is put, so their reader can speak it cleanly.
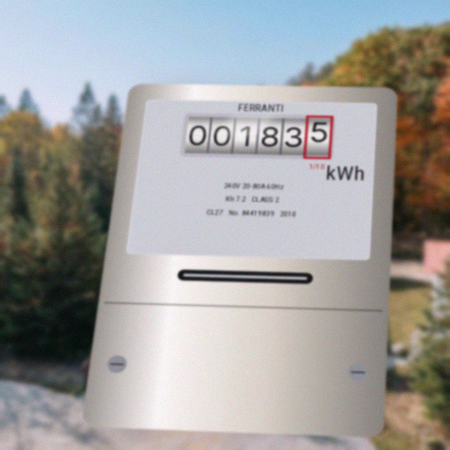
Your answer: **183.5** kWh
